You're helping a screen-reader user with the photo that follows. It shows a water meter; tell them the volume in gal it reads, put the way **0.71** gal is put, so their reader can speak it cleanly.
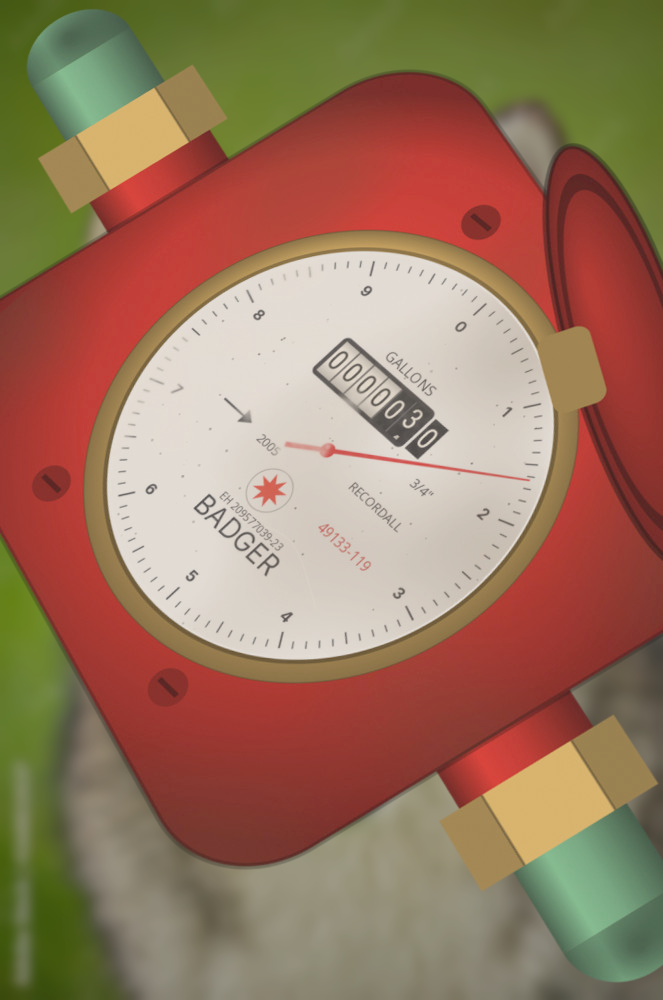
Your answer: **31.6** gal
